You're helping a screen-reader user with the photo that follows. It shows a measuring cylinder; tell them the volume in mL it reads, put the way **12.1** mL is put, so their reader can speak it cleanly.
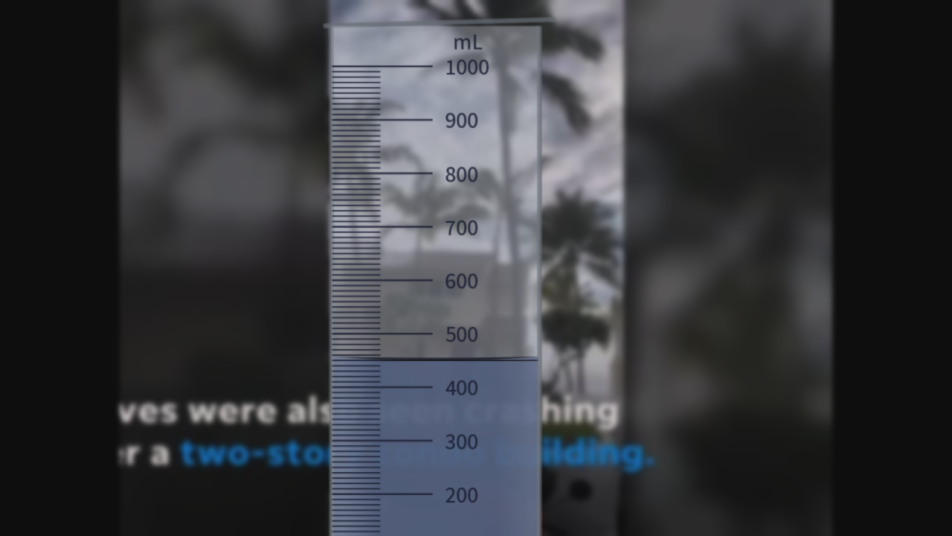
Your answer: **450** mL
